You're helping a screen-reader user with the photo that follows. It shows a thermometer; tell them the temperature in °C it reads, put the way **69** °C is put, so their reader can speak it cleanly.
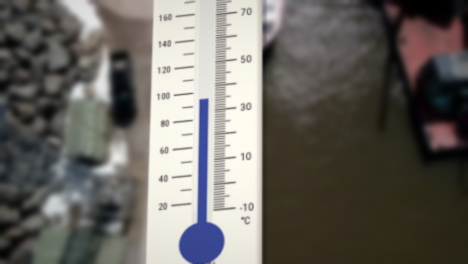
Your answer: **35** °C
